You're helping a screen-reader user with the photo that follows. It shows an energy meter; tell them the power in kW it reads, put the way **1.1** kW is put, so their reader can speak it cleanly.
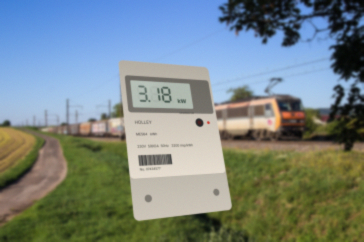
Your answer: **3.18** kW
